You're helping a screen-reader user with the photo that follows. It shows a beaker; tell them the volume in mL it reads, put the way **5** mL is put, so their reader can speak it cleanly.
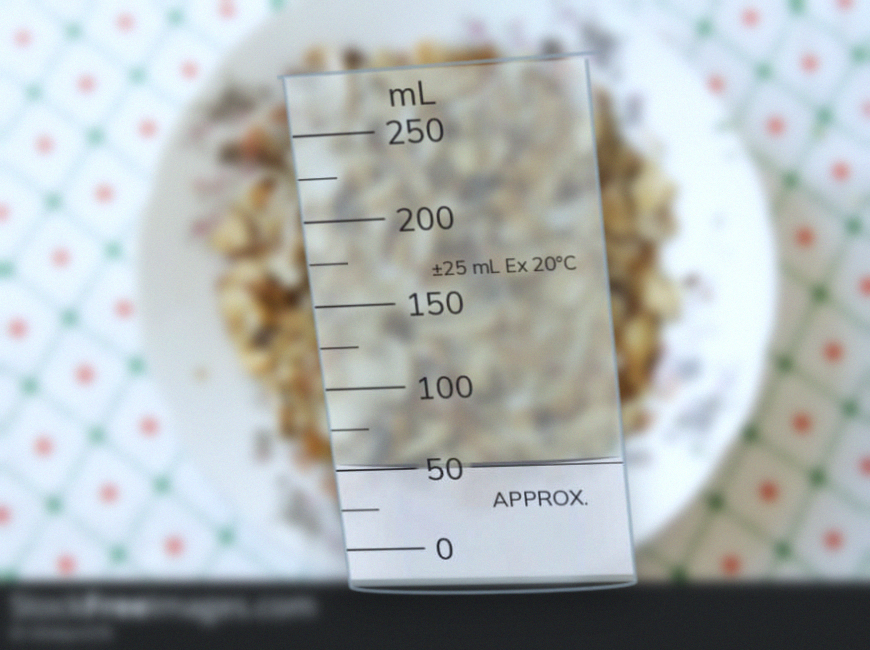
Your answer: **50** mL
